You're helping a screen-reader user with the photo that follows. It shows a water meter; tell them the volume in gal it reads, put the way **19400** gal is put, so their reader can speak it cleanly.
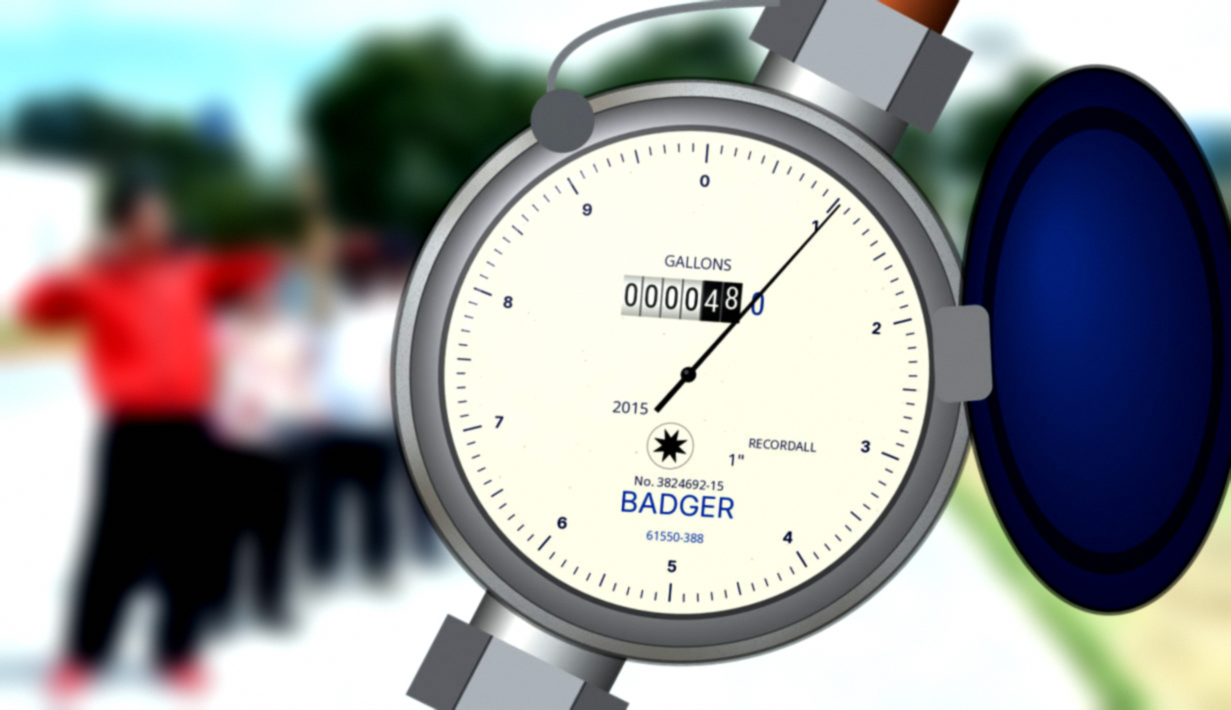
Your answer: **481.0** gal
